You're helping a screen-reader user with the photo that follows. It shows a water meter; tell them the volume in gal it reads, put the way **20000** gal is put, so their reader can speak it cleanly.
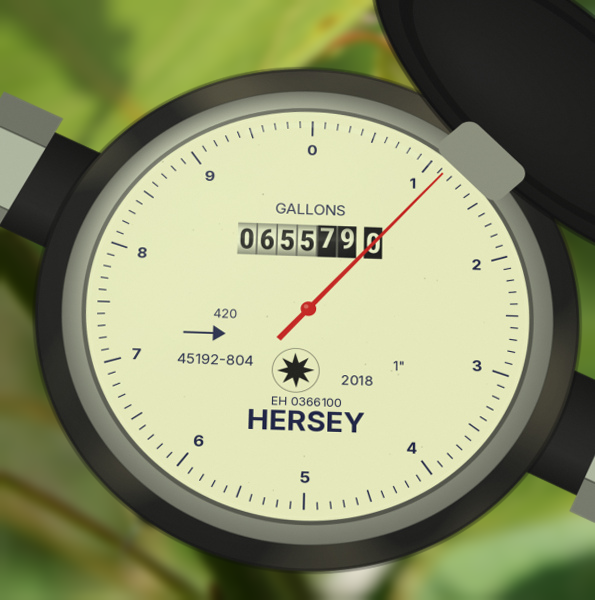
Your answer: **655791.1** gal
